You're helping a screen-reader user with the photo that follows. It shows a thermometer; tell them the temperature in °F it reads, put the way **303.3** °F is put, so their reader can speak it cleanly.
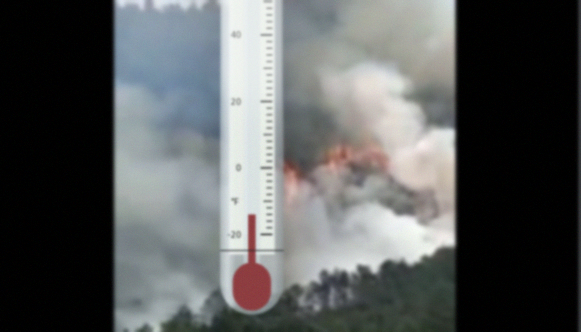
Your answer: **-14** °F
